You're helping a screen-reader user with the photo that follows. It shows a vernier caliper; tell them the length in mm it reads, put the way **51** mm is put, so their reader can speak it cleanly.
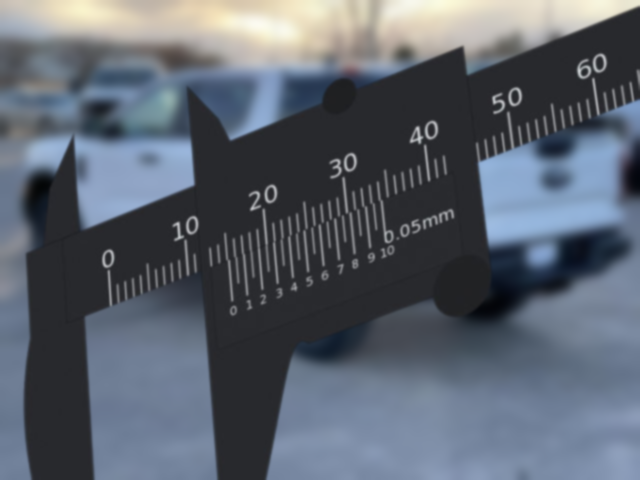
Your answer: **15.2** mm
